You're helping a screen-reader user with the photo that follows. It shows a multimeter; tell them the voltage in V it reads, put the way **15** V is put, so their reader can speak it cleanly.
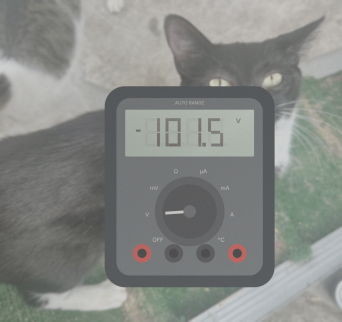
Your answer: **-101.5** V
